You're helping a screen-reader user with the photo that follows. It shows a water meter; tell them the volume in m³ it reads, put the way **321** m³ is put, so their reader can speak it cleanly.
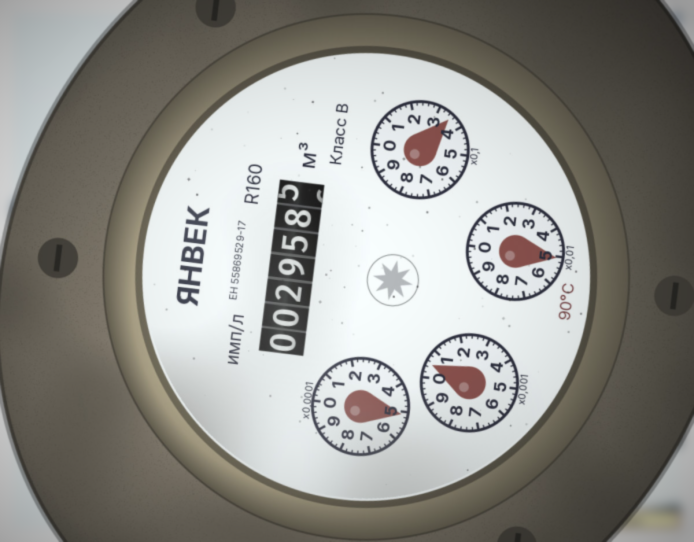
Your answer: **29585.3505** m³
